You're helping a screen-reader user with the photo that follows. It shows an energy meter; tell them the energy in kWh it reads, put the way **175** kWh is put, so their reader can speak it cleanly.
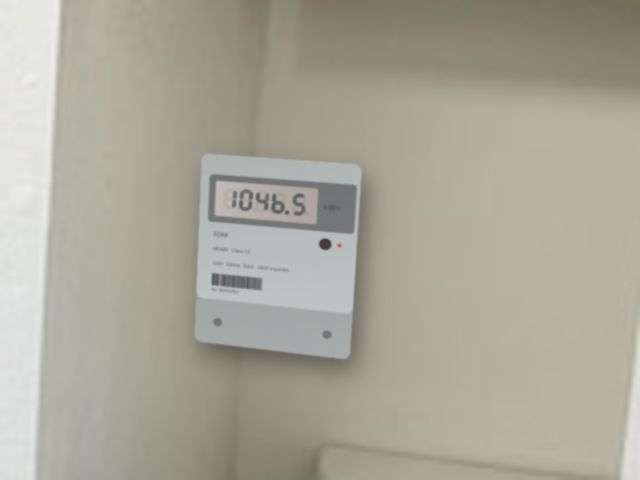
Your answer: **1046.5** kWh
